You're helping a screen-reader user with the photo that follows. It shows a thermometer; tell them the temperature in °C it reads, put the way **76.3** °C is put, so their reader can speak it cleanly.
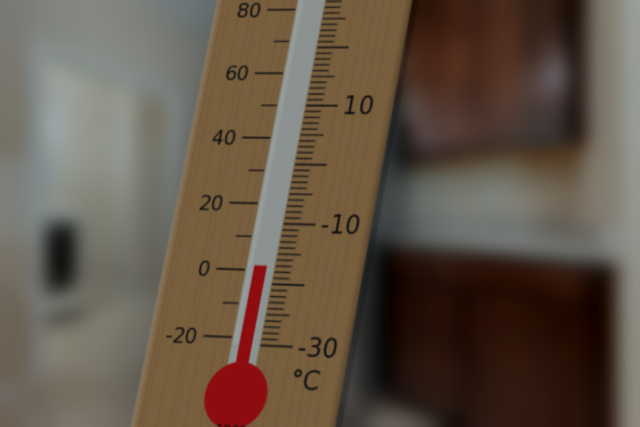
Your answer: **-17** °C
